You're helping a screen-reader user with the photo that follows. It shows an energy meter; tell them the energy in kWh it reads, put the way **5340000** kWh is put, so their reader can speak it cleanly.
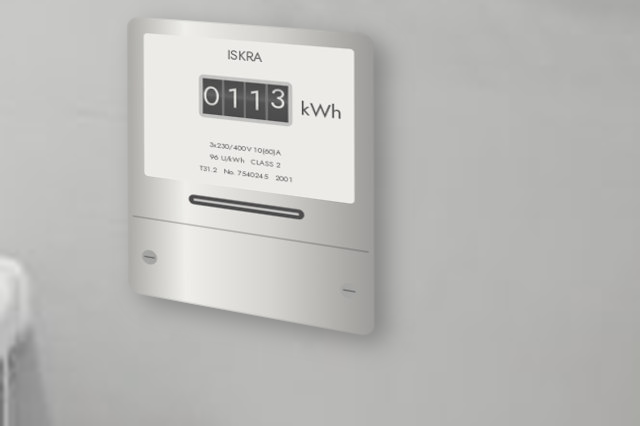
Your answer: **113** kWh
